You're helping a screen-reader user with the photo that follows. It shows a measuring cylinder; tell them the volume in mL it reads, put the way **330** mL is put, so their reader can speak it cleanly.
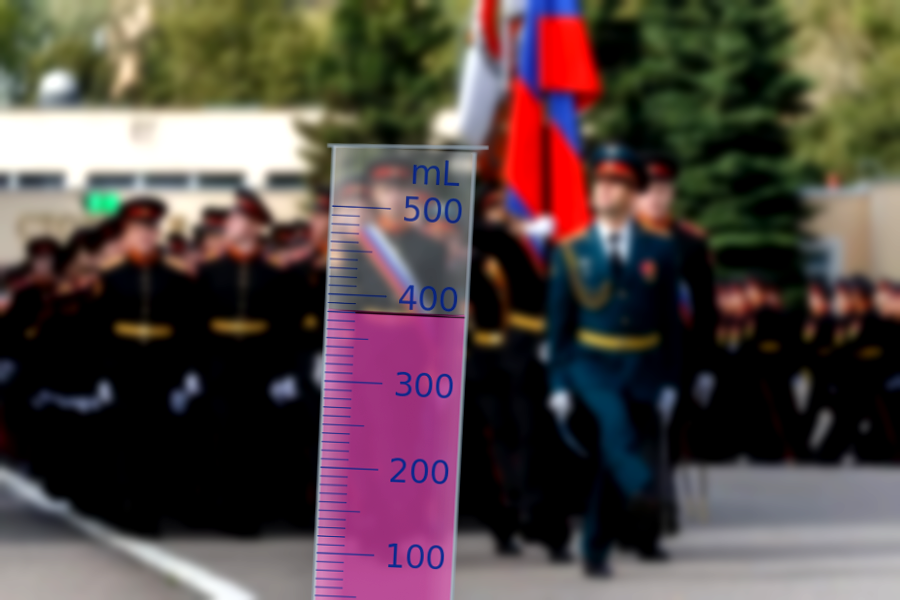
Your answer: **380** mL
